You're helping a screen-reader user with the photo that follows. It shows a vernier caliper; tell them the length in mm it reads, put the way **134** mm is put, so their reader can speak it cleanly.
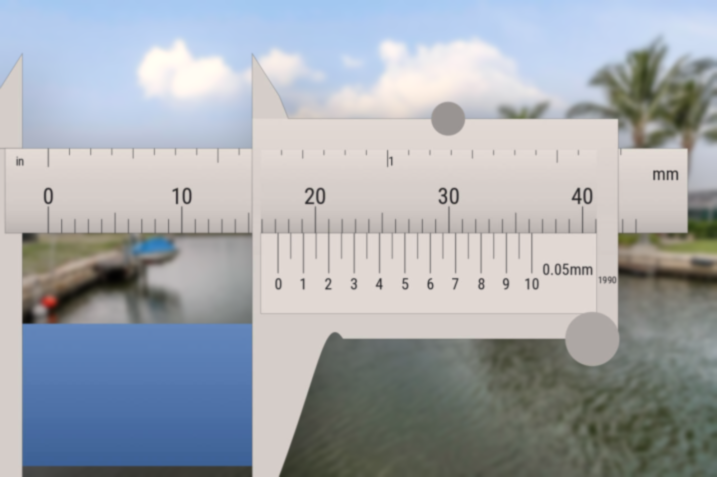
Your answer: **17.2** mm
